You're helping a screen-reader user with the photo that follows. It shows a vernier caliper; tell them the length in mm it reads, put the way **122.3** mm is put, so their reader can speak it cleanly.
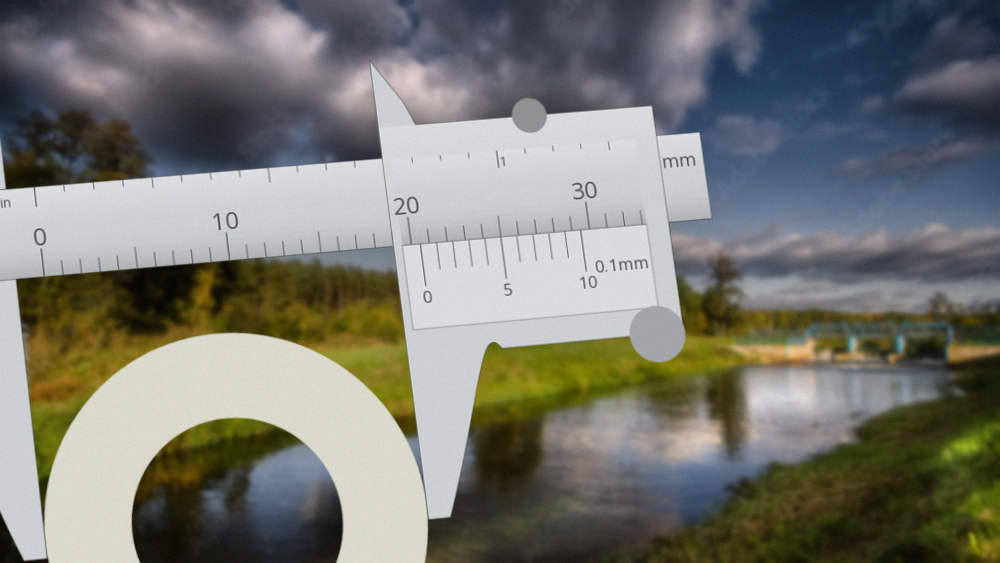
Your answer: **20.5** mm
